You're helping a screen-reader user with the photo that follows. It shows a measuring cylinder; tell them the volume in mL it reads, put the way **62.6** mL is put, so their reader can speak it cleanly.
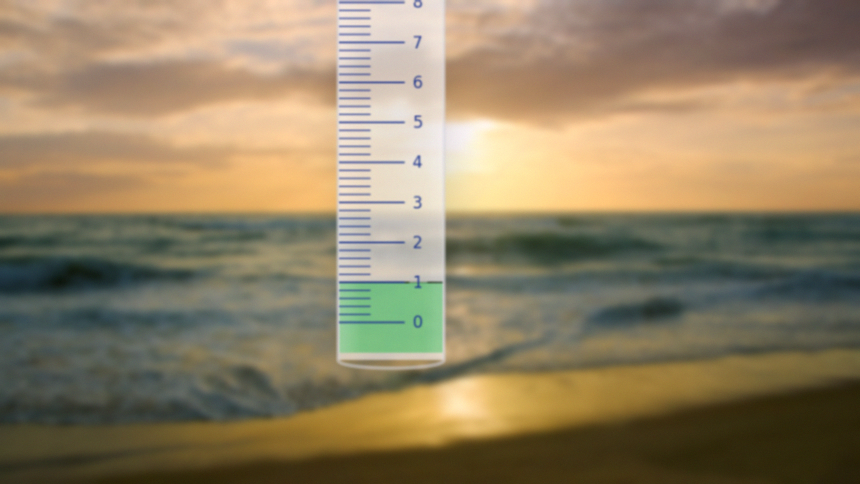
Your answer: **1** mL
